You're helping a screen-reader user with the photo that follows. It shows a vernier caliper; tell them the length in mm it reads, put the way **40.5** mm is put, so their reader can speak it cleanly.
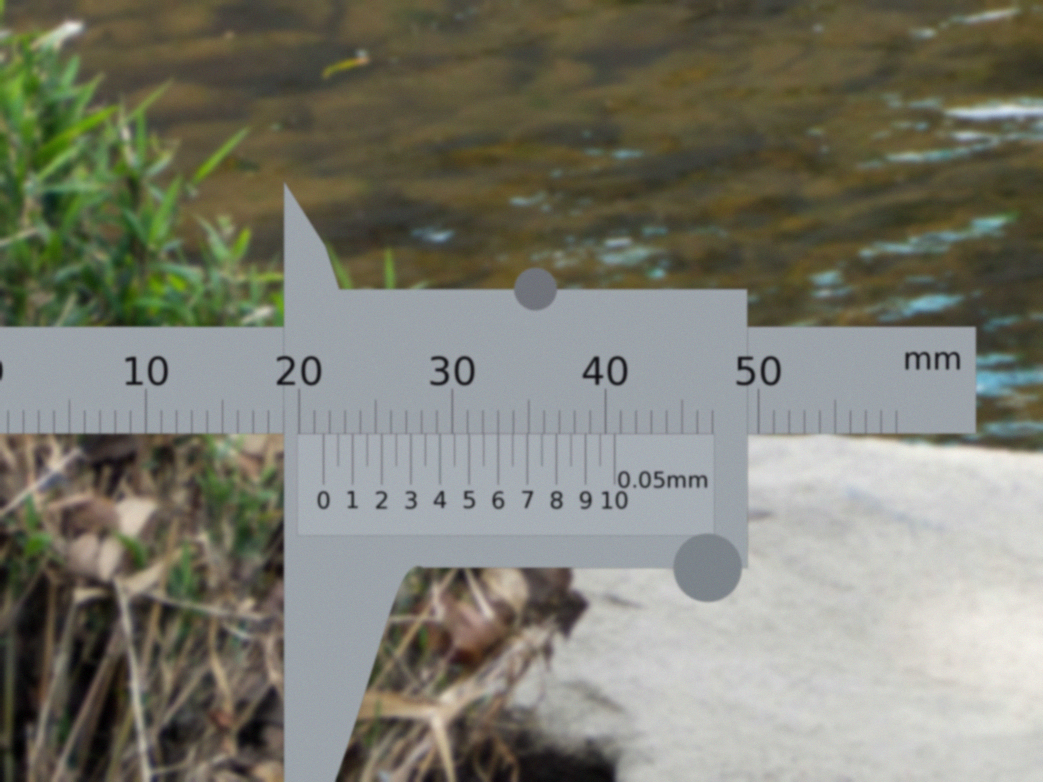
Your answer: **21.6** mm
